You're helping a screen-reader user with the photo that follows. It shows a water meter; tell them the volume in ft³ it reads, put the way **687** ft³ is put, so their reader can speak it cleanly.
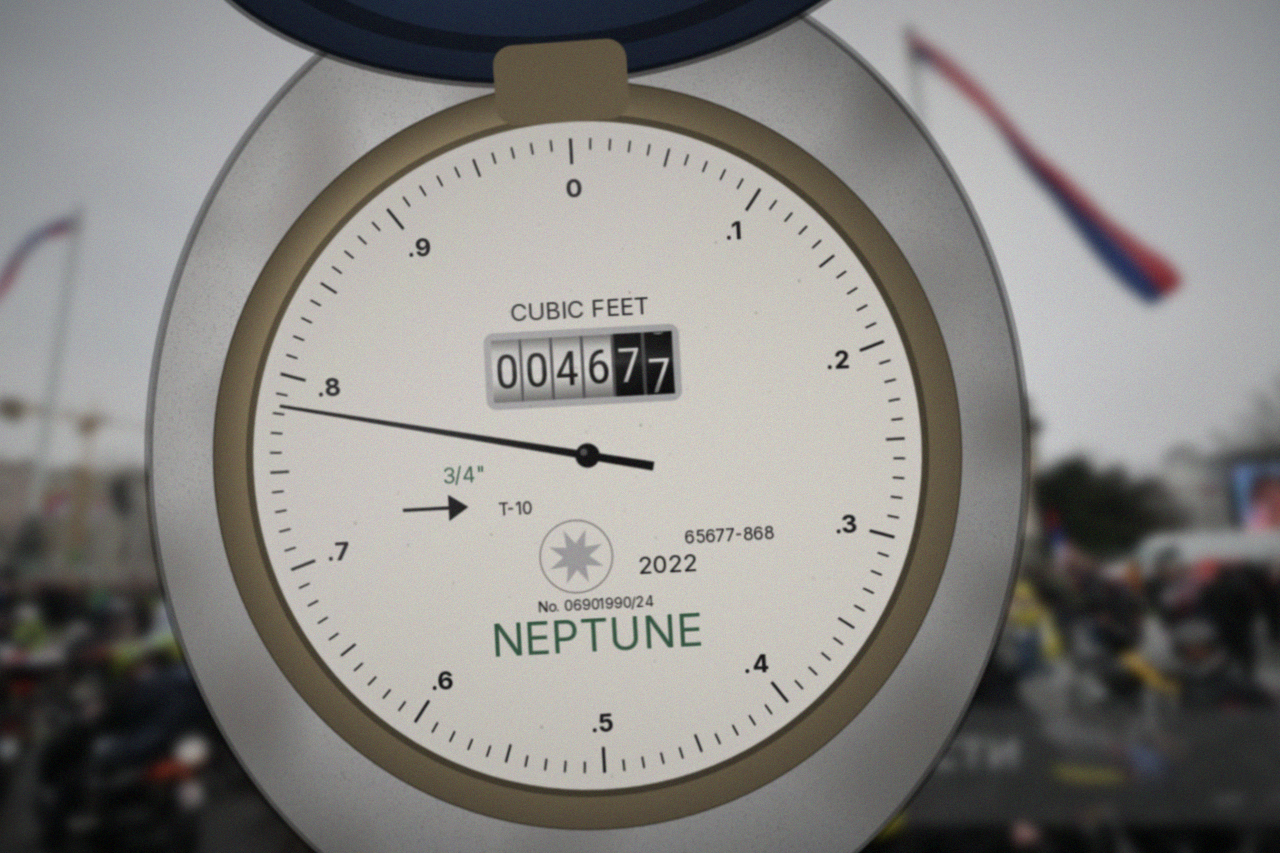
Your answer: **4676.78** ft³
